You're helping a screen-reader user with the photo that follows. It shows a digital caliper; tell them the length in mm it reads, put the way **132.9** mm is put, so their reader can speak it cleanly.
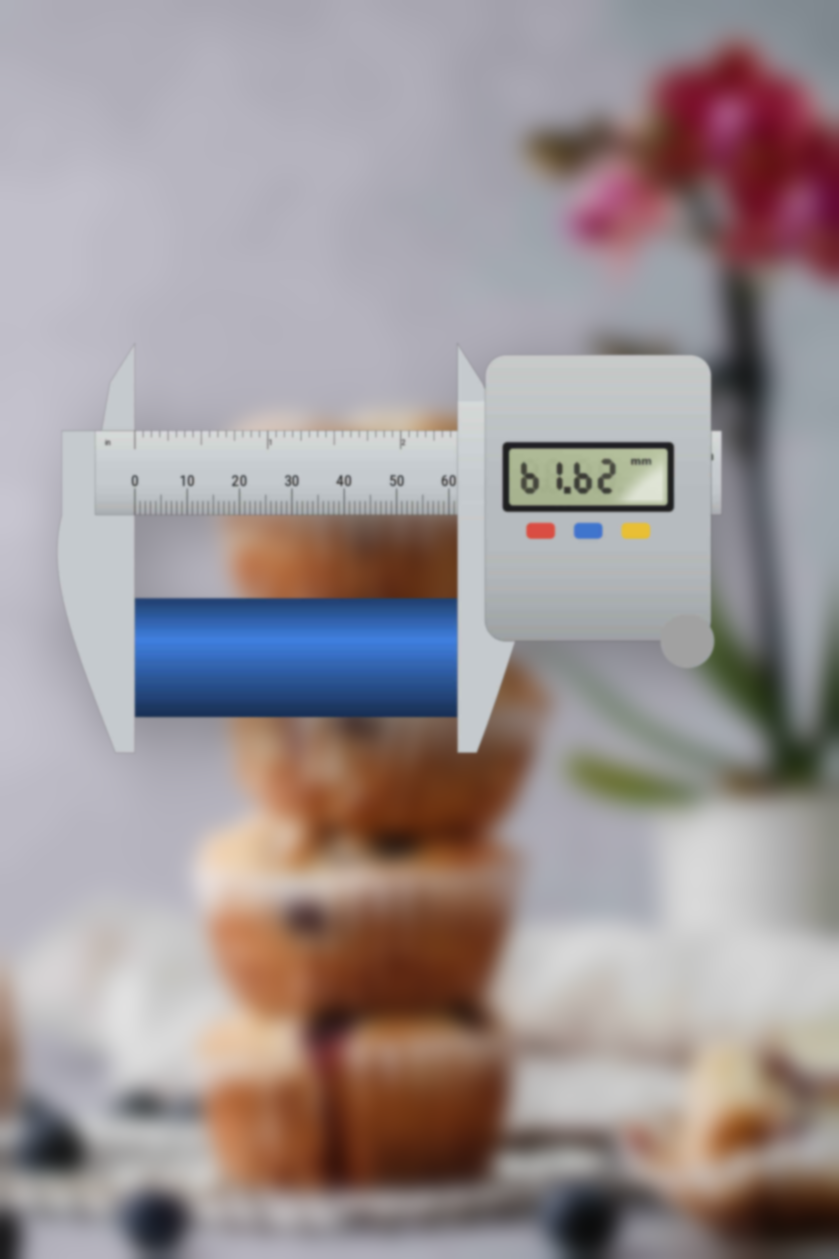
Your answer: **61.62** mm
